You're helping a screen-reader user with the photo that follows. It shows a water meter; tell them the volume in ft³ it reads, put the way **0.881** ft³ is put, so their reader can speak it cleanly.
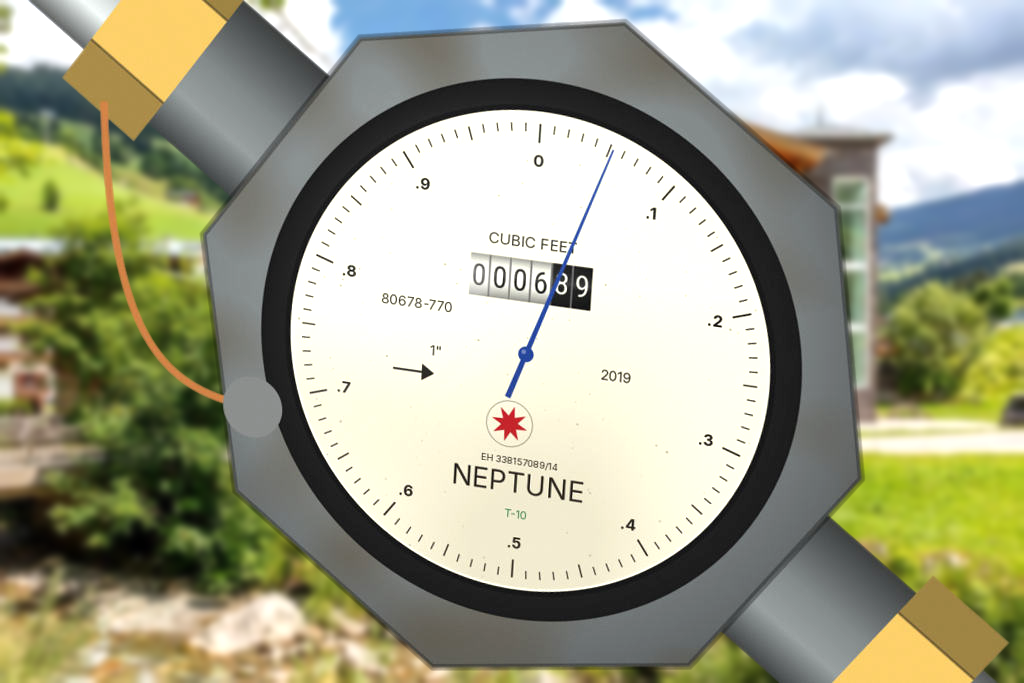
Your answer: **689.05** ft³
